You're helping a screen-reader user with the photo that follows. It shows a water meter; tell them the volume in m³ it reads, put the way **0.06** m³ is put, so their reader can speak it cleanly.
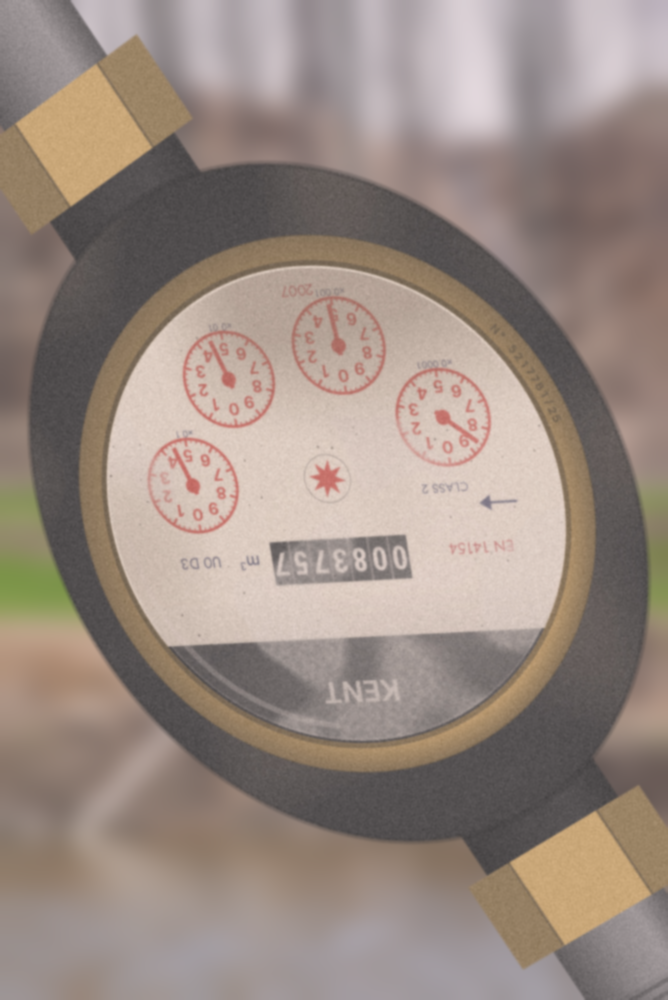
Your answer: **83757.4448** m³
